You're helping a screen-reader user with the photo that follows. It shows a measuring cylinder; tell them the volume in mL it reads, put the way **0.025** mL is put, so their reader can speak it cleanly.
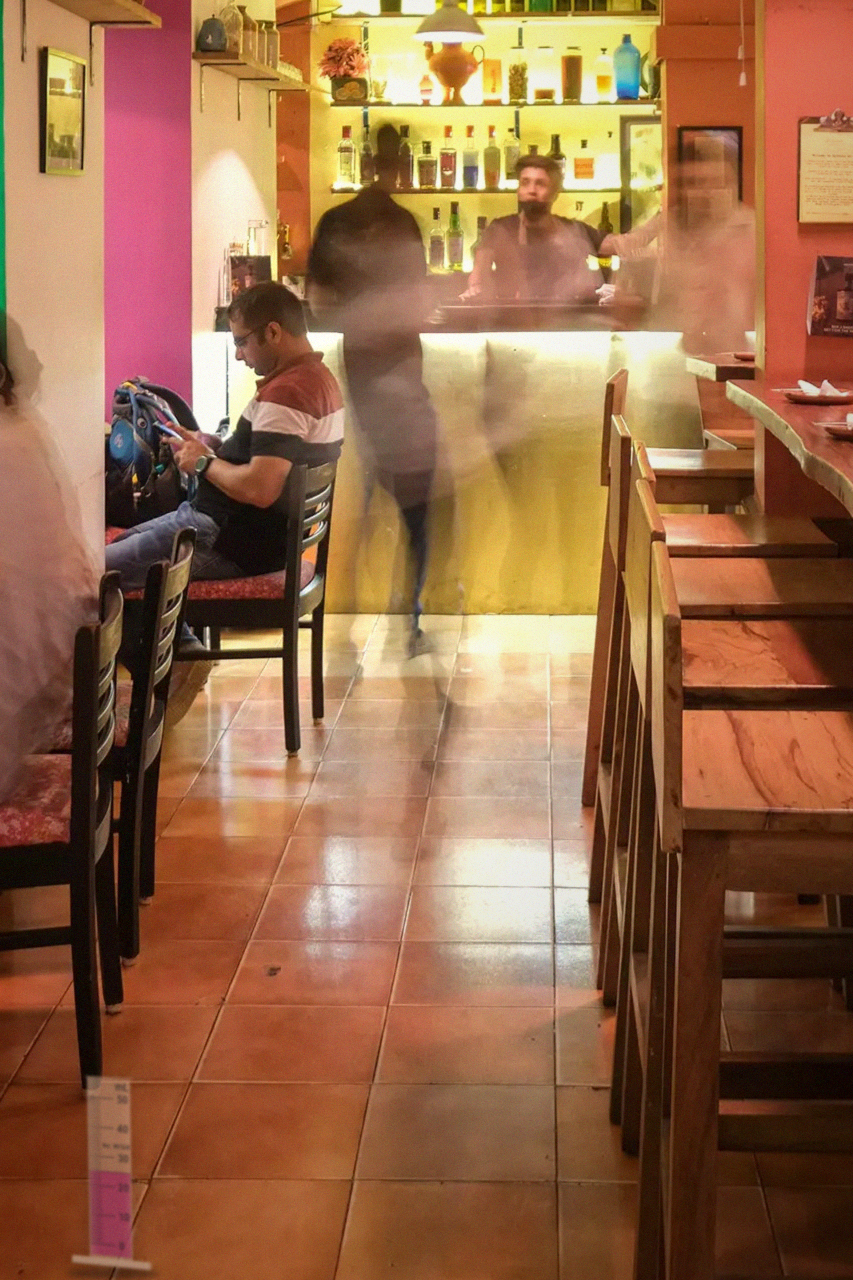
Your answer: **25** mL
